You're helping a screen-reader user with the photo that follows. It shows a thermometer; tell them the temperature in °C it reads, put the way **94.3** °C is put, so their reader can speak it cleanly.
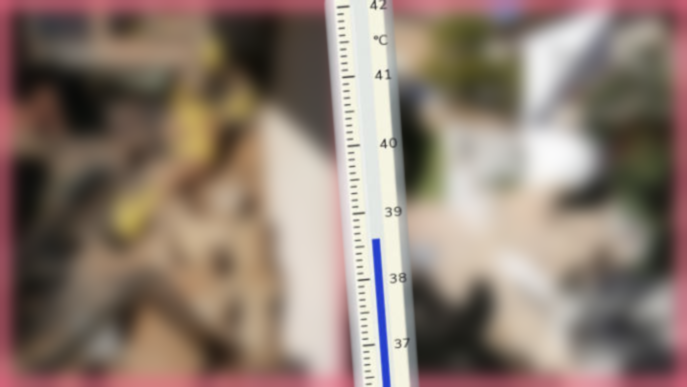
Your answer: **38.6** °C
